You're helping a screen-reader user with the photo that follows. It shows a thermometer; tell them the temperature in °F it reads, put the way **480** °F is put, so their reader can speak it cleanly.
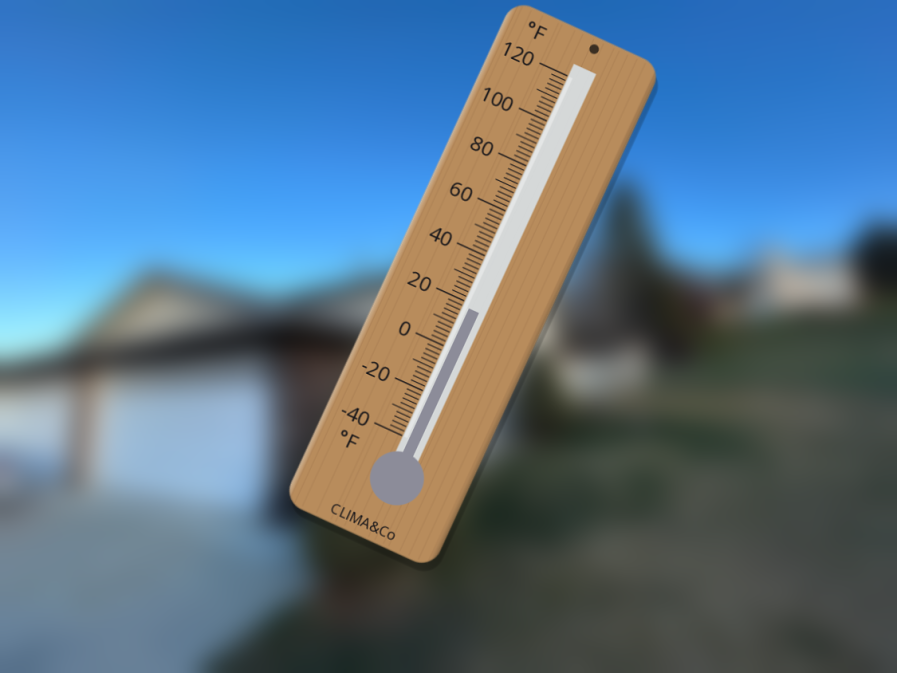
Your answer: **18** °F
